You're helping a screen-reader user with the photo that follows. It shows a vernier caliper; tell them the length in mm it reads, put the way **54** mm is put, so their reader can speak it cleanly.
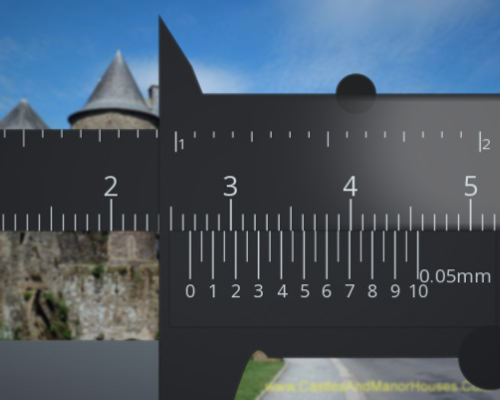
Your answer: **26.6** mm
